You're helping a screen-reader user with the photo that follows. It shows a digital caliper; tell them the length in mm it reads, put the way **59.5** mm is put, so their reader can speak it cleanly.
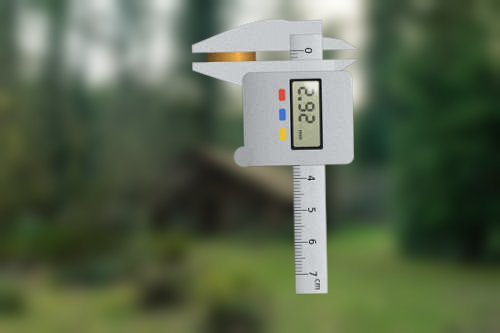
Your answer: **2.92** mm
